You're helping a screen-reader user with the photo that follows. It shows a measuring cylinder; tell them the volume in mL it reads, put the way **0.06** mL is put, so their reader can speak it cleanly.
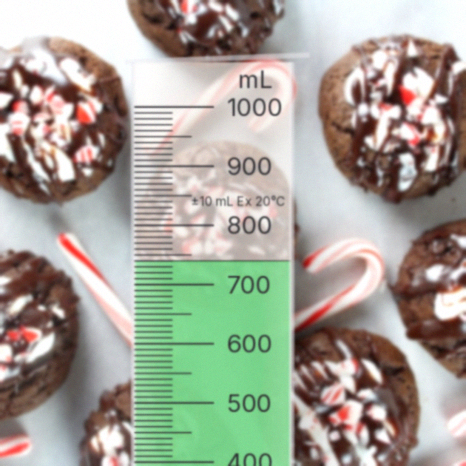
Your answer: **740** mL
